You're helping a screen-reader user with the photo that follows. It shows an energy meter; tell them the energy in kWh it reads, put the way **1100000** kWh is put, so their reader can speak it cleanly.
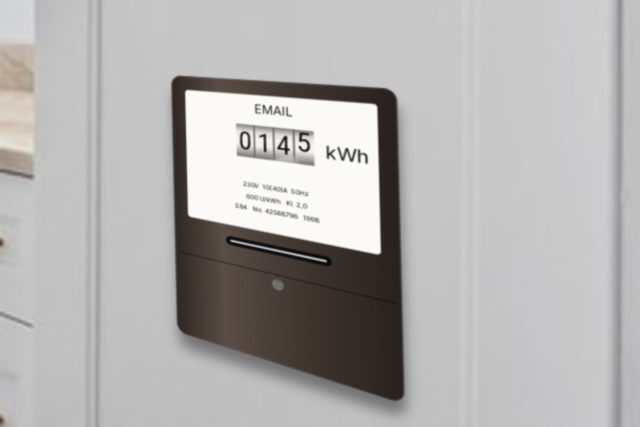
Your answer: **145** kWh
